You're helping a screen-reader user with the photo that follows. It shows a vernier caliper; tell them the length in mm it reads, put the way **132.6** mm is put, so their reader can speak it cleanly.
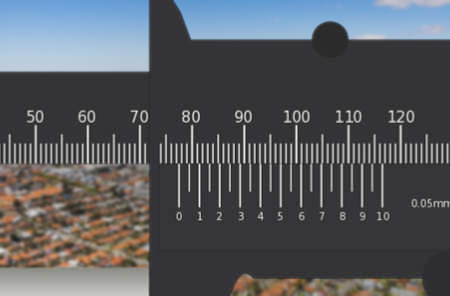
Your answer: **77.5** mm
